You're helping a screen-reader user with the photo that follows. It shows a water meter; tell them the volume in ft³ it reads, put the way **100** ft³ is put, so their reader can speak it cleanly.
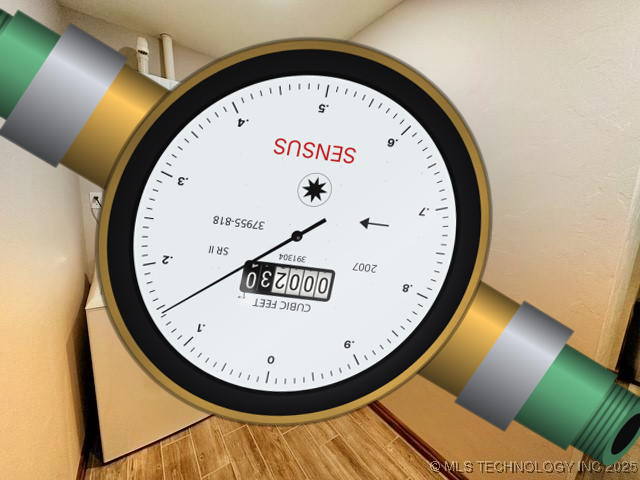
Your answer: **230.14** ft³
